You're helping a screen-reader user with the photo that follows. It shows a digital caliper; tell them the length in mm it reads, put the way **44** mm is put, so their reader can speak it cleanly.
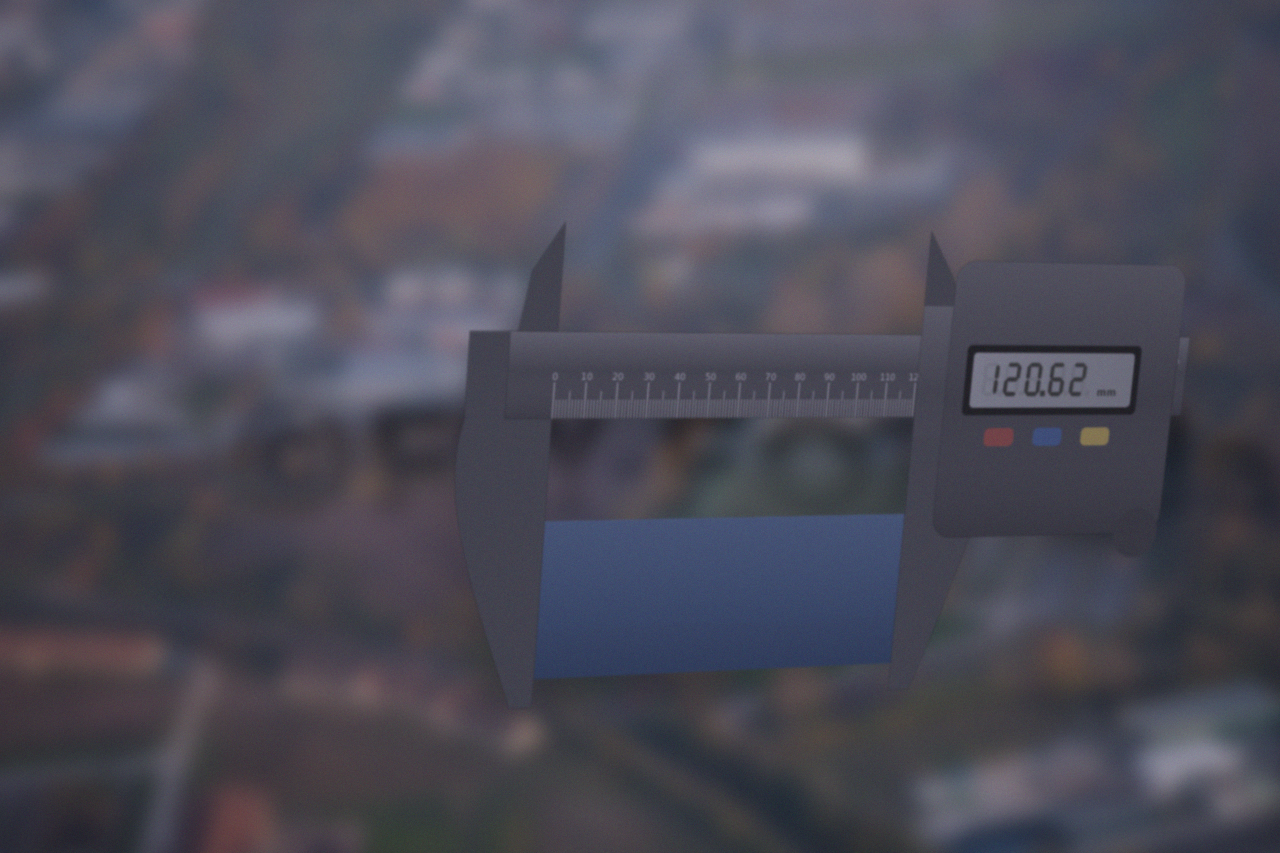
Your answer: **120.62** mm
